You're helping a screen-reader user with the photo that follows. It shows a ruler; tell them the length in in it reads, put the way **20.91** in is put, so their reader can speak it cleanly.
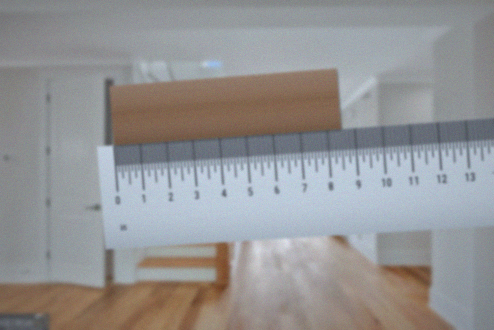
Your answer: **8.5** in
